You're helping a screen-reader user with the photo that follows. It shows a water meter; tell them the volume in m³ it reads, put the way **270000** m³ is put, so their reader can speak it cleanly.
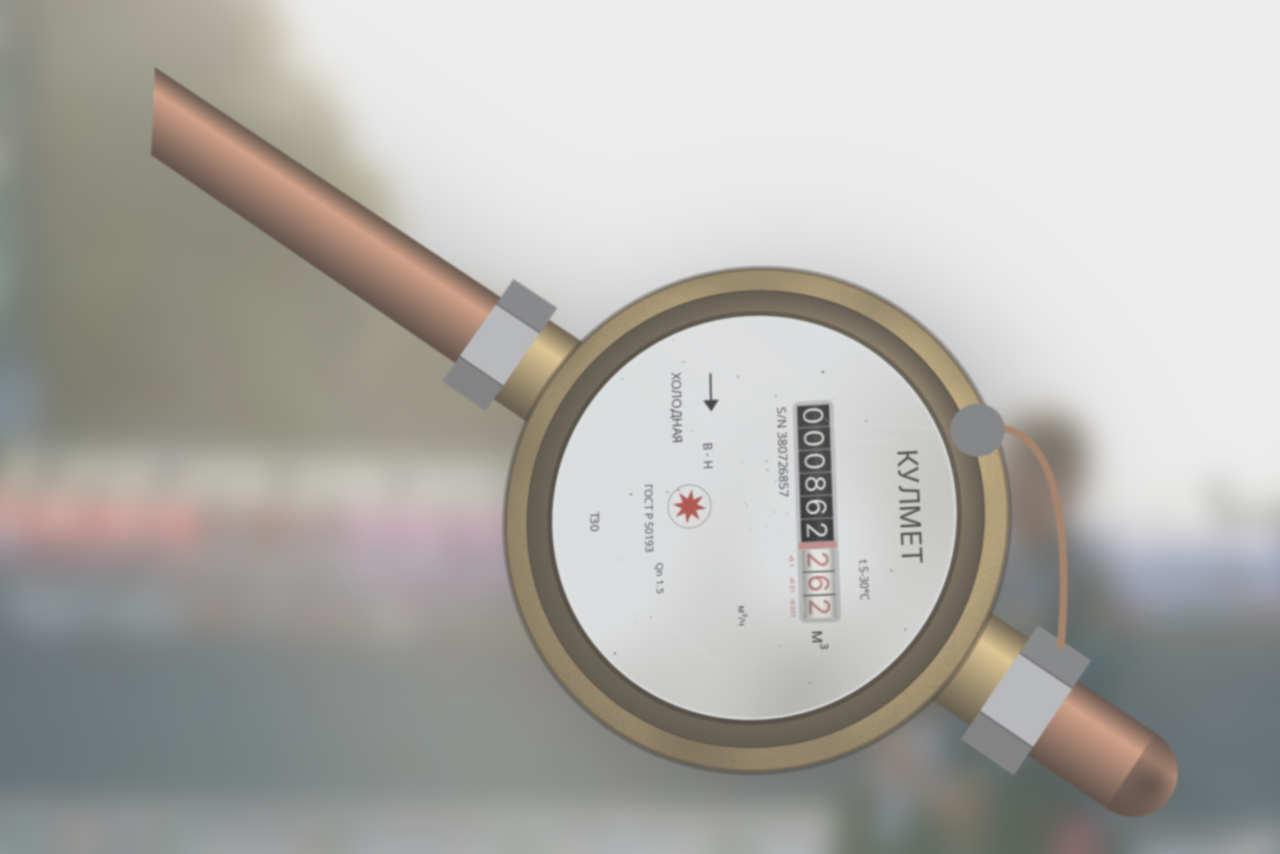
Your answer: **862.262** m³
